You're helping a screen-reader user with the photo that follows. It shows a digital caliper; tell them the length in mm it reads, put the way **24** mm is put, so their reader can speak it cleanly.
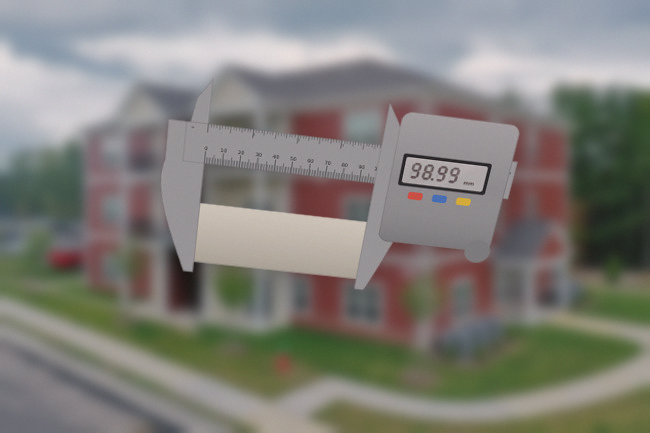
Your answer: **98.99** mm
